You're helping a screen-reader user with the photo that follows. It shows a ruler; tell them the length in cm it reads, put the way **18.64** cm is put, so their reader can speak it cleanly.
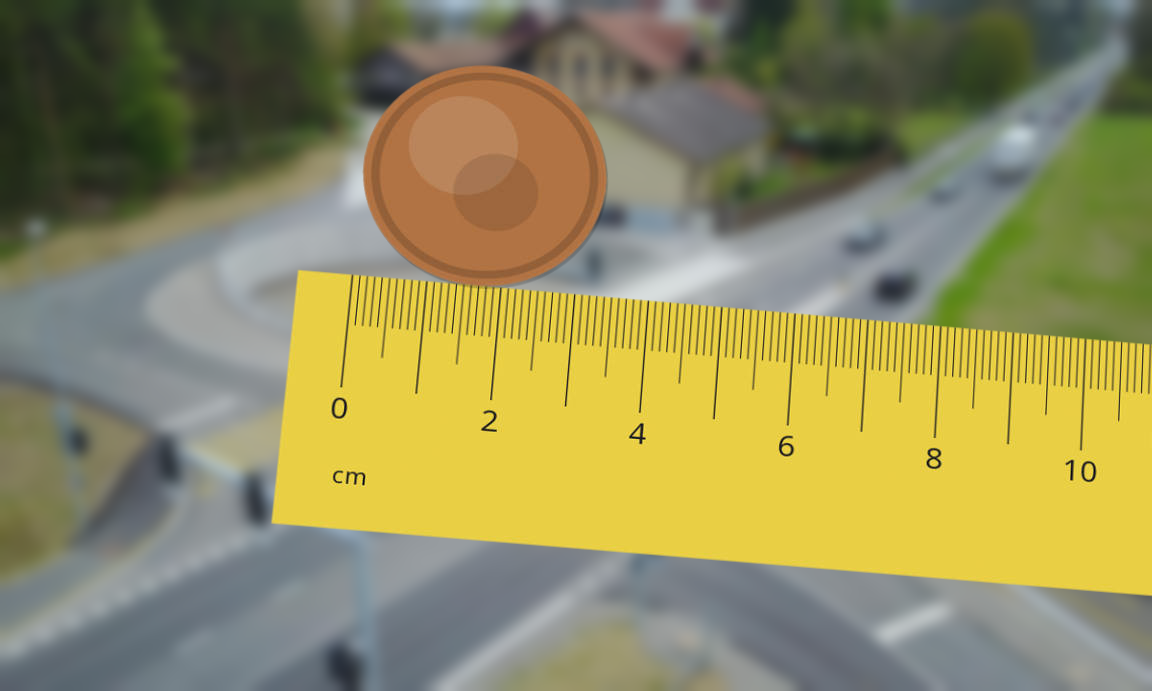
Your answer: **3.3** cm
